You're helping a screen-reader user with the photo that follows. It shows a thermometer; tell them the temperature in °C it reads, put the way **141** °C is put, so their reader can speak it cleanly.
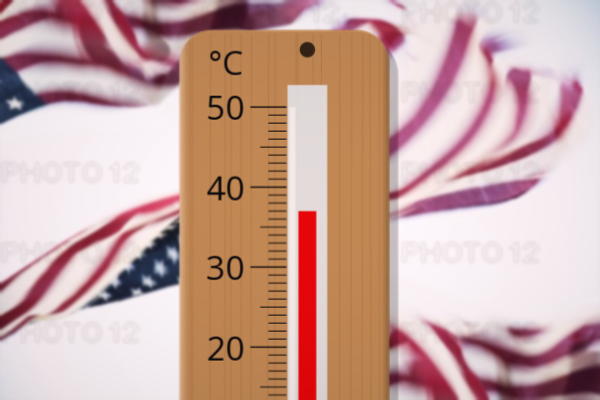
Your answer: **37** °C
